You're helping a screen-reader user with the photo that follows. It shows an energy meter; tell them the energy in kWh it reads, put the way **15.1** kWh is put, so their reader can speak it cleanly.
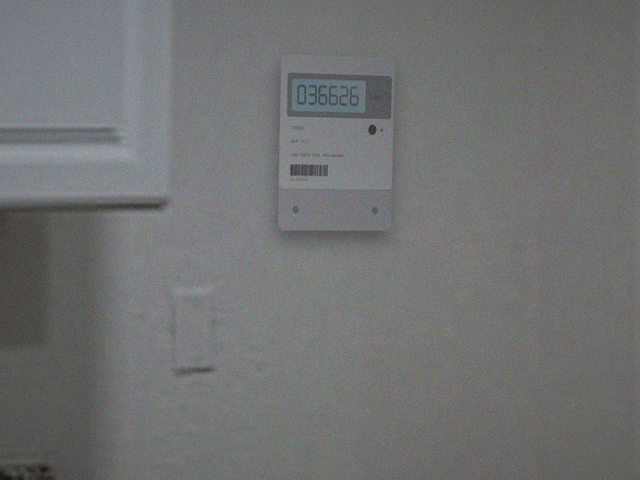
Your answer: **36626** kWh
